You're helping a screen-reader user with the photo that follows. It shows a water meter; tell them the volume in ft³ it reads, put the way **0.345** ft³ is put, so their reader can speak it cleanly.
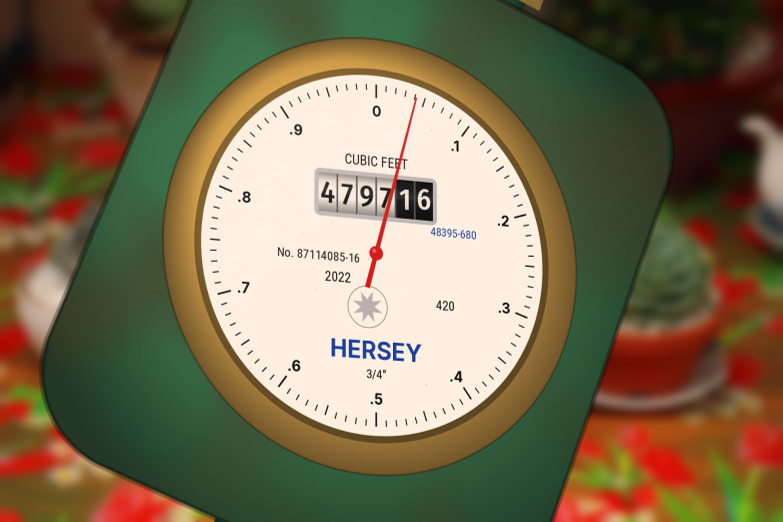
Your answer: **479716.04** ft³
